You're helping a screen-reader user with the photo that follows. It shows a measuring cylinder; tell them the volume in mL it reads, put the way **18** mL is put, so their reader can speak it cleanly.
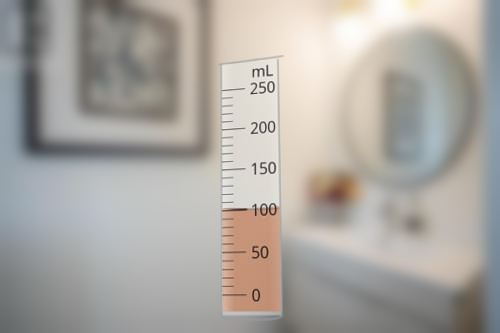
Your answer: **100** mL
